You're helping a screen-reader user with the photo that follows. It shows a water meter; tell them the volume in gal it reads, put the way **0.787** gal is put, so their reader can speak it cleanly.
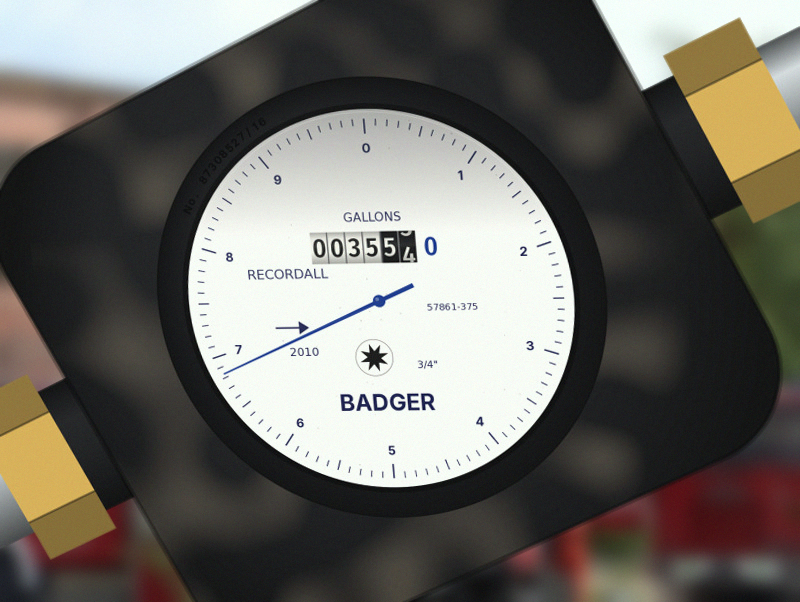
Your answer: **35536.8** gal
